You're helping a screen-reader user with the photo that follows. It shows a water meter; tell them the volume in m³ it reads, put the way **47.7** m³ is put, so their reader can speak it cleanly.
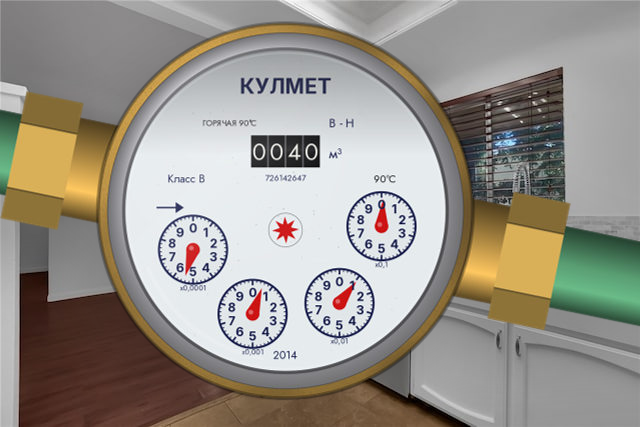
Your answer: **40.0105** m³
